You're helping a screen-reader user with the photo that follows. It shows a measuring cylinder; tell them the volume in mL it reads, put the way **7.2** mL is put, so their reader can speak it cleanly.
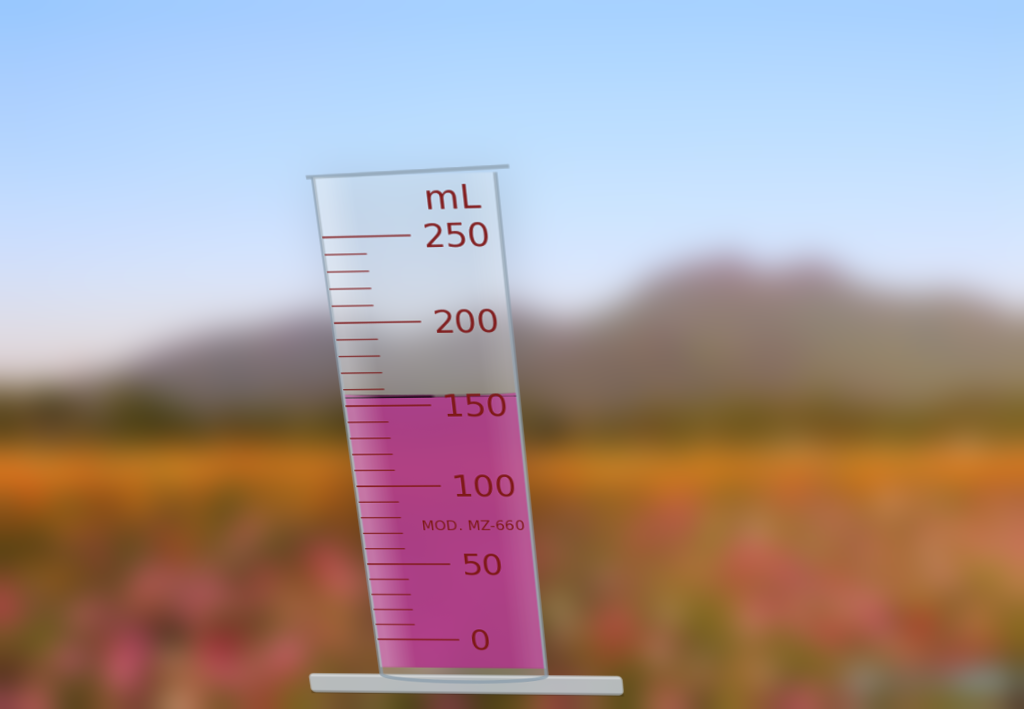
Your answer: **155** mL
